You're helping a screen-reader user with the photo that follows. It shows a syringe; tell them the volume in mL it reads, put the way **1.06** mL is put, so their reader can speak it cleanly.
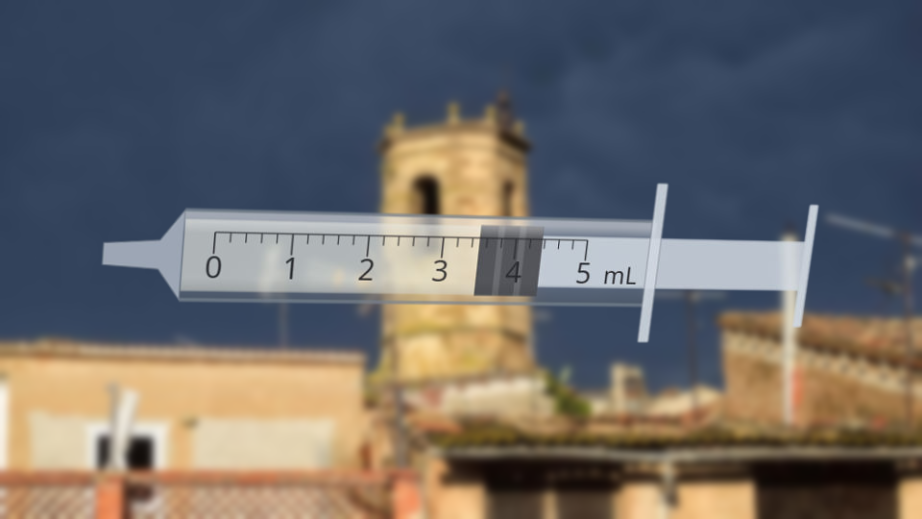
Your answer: **3.5** mL
